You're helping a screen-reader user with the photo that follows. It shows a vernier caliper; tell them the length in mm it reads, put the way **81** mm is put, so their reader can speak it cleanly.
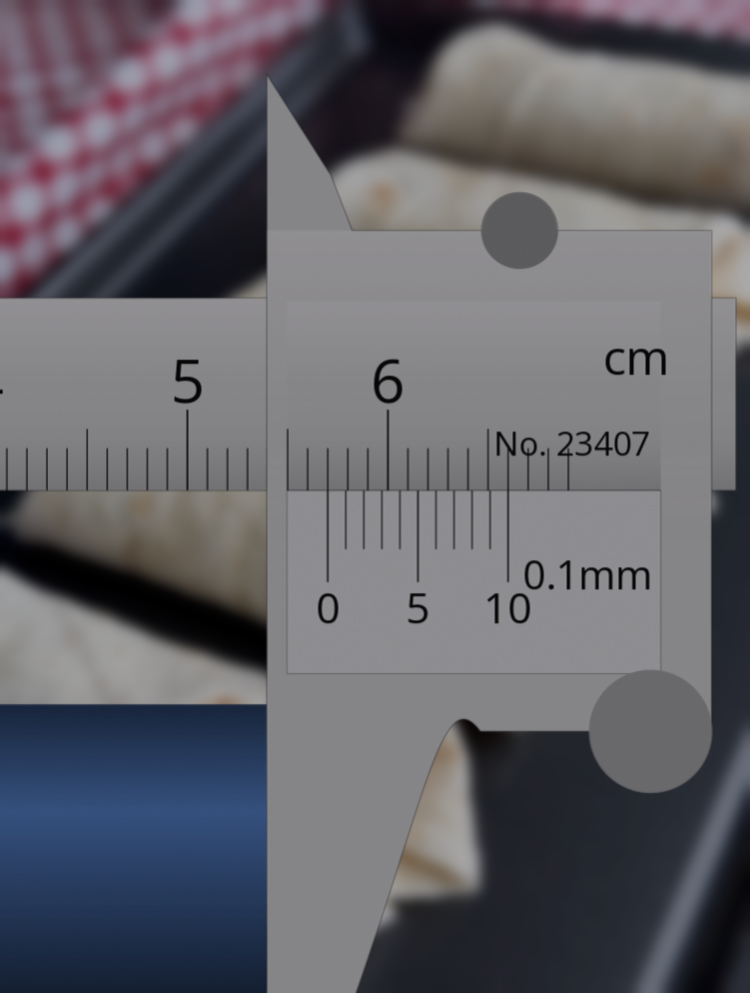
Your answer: **57.0** mm
